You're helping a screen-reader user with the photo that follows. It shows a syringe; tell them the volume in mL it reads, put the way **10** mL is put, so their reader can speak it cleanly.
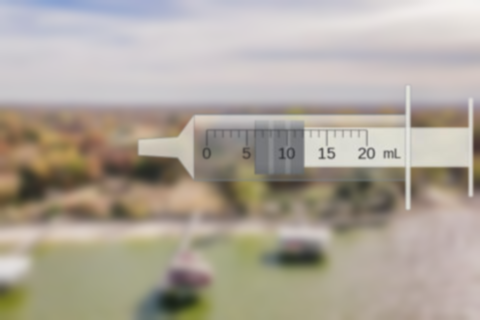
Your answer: **6** mL
